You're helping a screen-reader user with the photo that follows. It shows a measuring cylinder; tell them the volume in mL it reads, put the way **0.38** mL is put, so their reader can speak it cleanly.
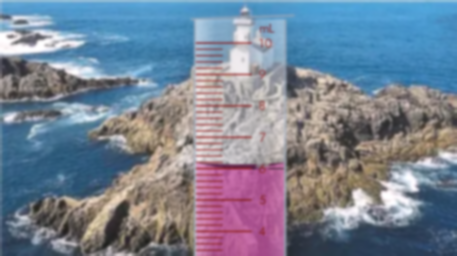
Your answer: **6** mL
